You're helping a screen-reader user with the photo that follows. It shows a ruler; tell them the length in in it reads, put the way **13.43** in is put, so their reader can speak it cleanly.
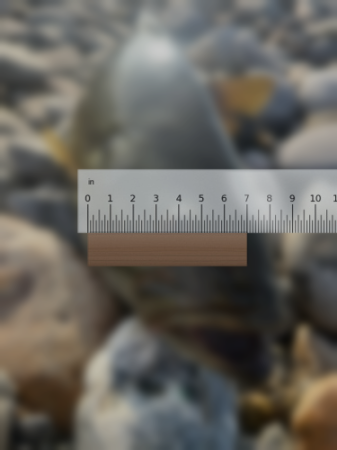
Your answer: **7** in
